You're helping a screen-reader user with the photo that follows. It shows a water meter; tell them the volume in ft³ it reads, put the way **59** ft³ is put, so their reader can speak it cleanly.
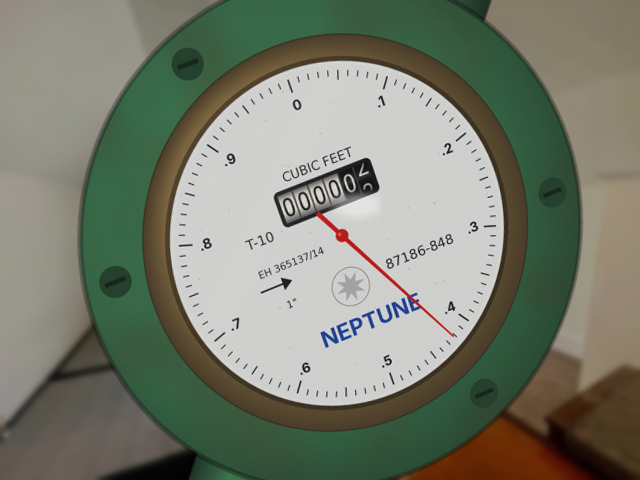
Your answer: **2.42** ft³
